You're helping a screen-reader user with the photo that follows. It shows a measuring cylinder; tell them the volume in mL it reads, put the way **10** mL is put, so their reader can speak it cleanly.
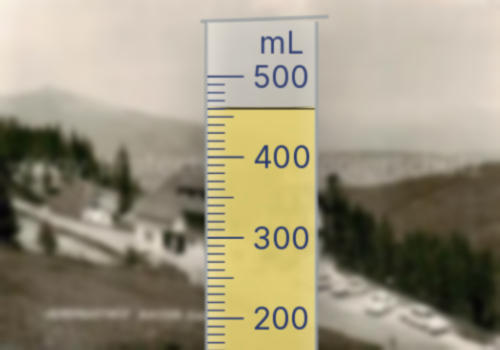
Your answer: **460** mL
